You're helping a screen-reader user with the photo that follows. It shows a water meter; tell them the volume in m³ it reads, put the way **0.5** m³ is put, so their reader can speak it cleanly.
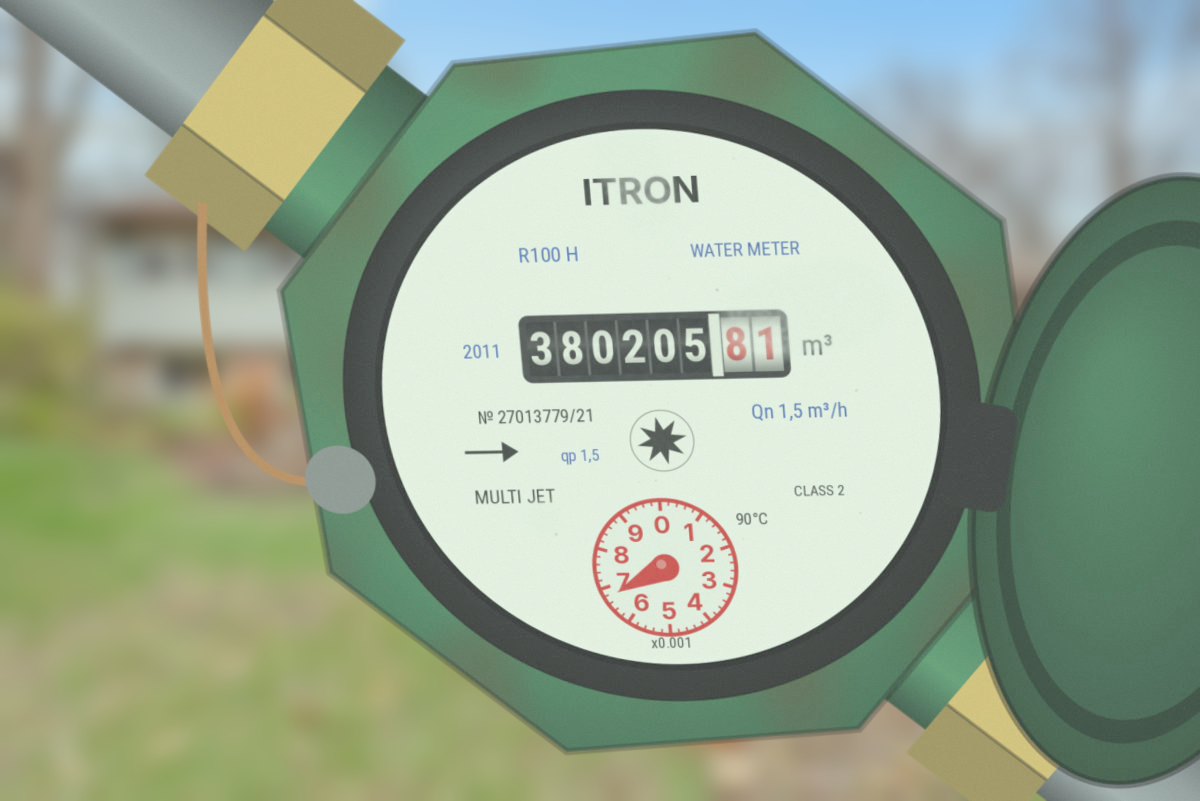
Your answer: **380205.816** m³
